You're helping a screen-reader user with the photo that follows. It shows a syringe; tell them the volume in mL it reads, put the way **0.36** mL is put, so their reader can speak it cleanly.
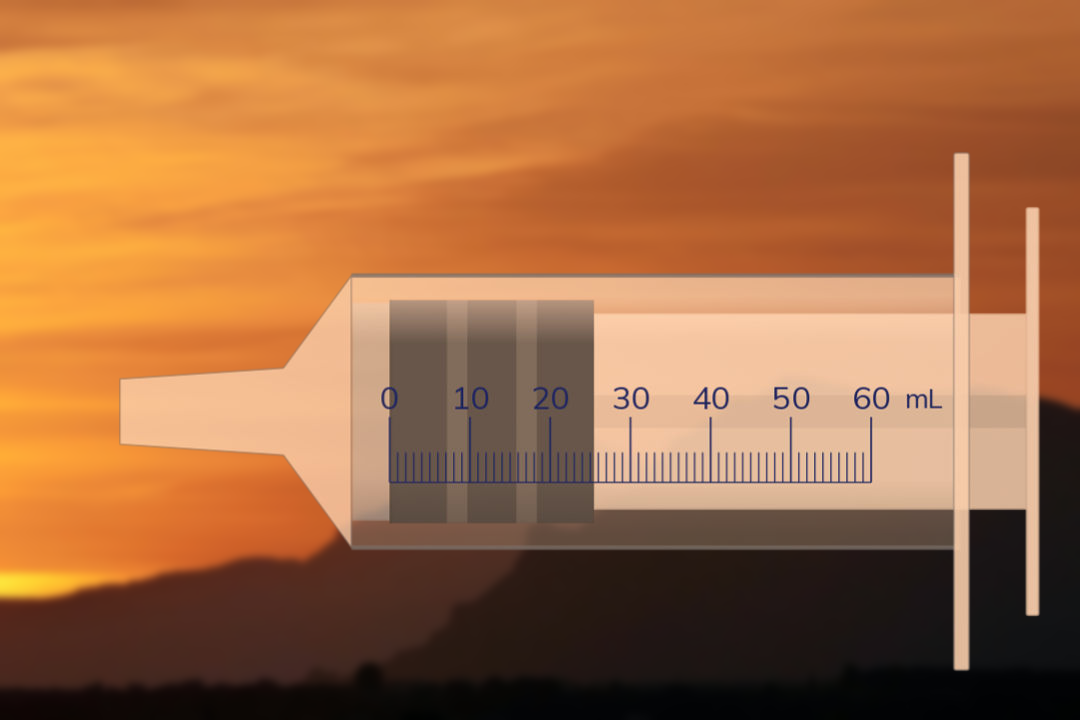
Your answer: **0** mL
